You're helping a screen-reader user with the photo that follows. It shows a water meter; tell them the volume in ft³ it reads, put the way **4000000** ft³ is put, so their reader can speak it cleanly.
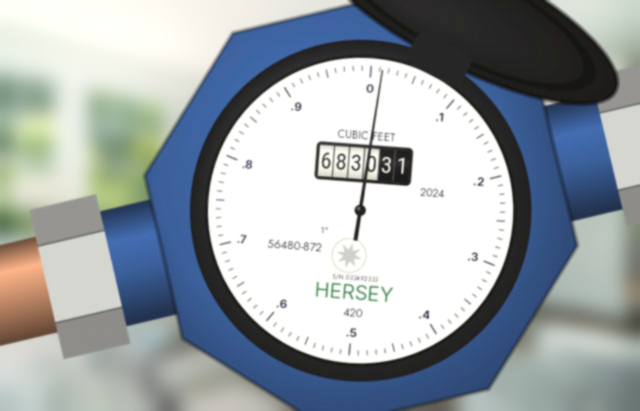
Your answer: **683031.01** ft³
